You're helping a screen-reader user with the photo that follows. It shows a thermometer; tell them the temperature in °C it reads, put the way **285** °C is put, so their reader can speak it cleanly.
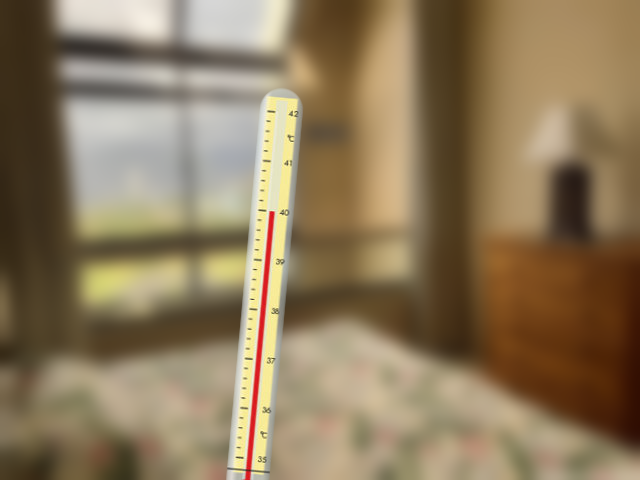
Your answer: **40** °C
